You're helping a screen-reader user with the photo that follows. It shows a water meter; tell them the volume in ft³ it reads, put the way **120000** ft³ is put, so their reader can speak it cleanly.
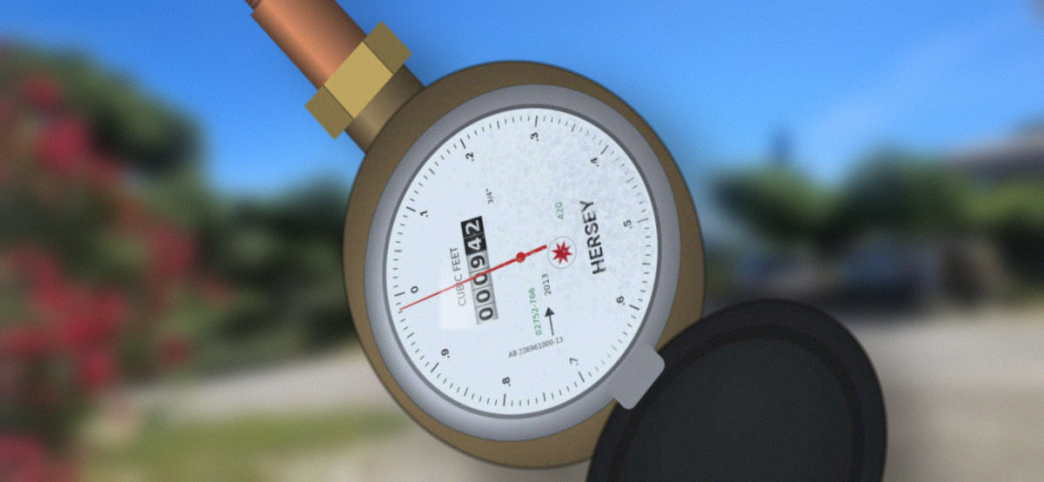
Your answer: **941.98** ft³
